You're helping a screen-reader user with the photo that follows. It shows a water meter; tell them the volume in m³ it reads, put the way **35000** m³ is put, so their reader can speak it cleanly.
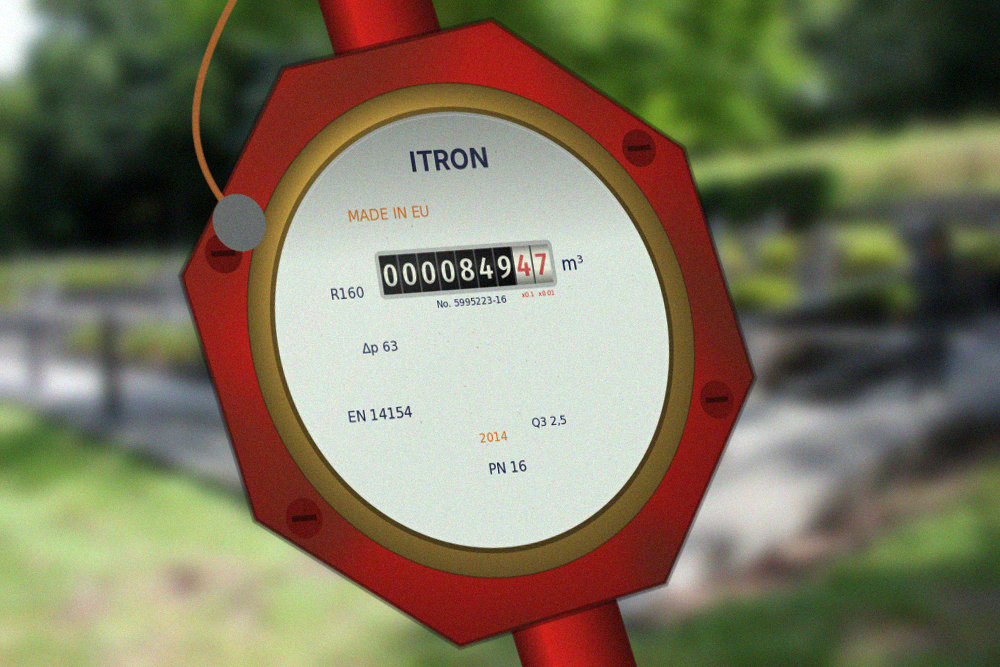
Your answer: **849.47** m³
